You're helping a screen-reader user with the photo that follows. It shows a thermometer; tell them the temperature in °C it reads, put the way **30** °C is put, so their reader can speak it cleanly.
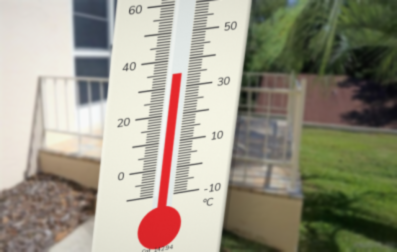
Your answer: **35** °C
